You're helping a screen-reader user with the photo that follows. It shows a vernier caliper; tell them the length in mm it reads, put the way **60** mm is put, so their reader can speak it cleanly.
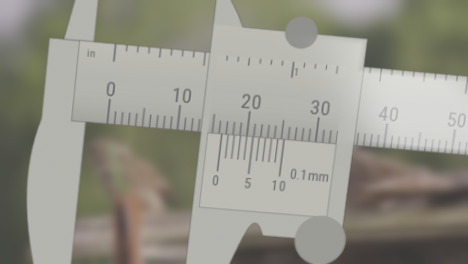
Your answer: **16.4** mm
